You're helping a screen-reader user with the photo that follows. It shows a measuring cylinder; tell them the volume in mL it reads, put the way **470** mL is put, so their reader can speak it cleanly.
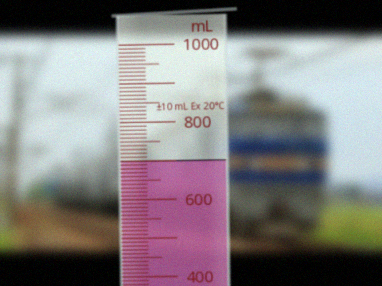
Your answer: **700** mL
